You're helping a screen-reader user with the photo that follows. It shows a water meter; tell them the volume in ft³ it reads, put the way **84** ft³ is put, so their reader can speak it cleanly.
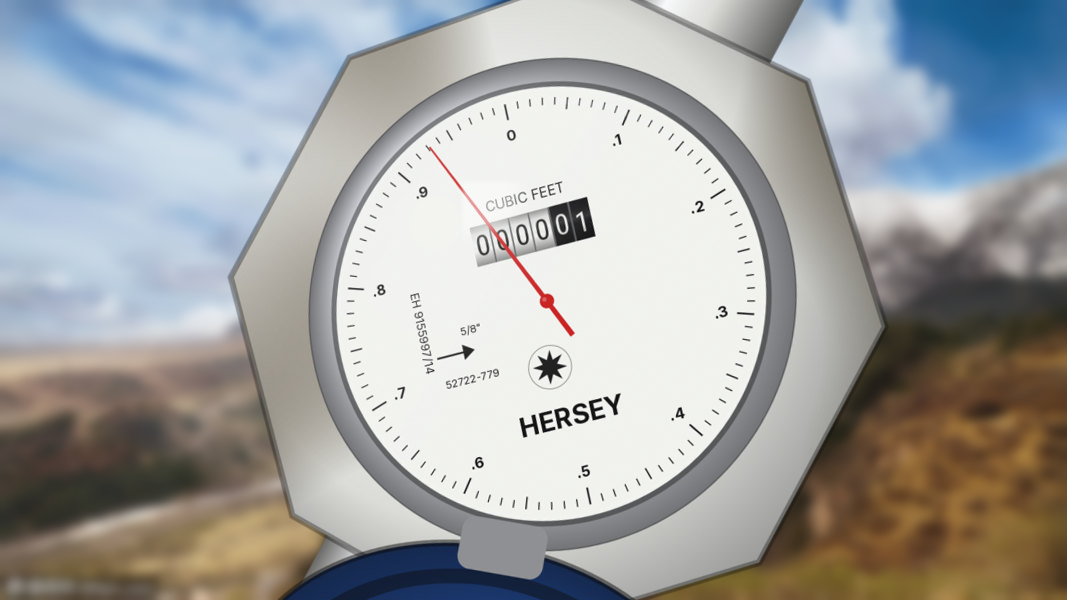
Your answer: **0.93** ft³
